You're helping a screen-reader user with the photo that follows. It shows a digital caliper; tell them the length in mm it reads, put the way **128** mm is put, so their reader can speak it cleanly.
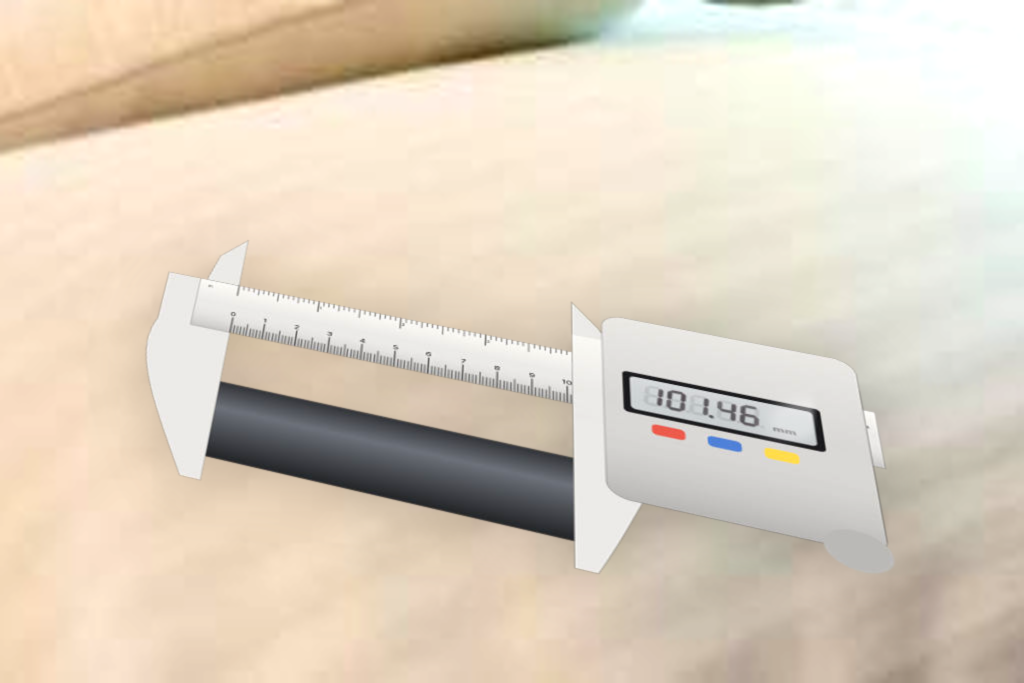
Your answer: **101.46** mm
